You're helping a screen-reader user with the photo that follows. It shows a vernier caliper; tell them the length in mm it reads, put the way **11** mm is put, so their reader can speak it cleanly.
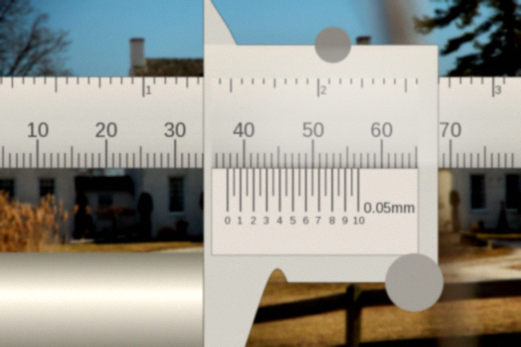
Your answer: **37.6** mm
